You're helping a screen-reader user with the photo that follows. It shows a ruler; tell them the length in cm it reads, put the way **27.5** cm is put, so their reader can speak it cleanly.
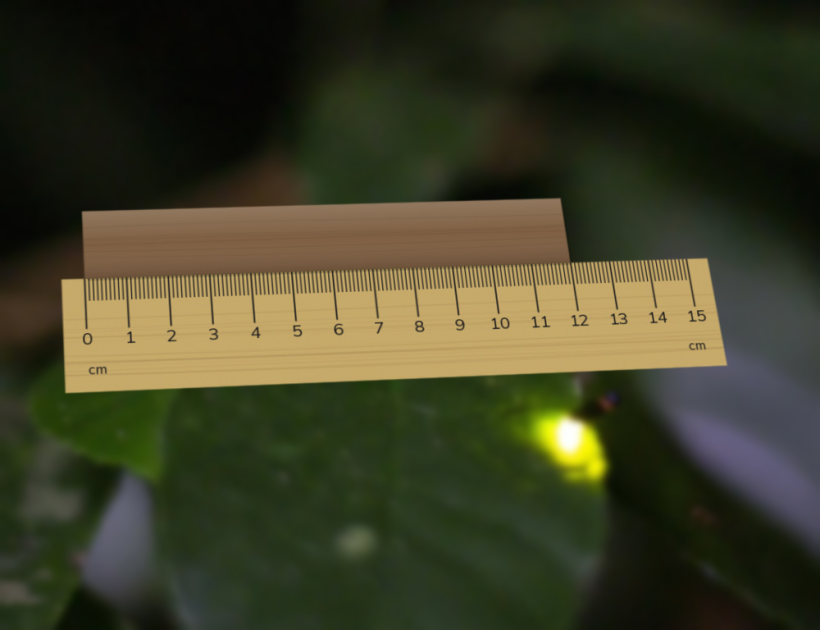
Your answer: **12** cm
